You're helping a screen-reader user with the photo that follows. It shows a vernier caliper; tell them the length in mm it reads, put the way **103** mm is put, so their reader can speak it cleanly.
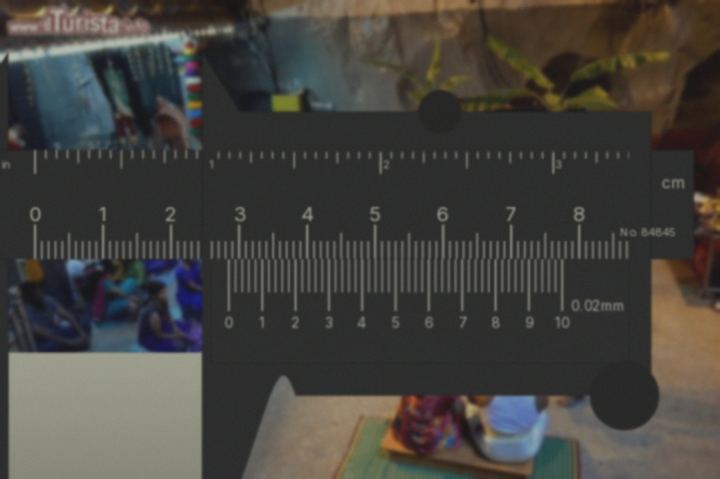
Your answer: **28.5** mm
